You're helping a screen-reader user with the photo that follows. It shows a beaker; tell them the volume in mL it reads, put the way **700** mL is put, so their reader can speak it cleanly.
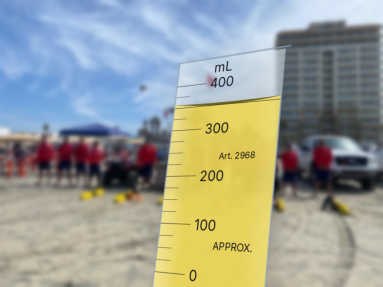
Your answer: **350** mL
